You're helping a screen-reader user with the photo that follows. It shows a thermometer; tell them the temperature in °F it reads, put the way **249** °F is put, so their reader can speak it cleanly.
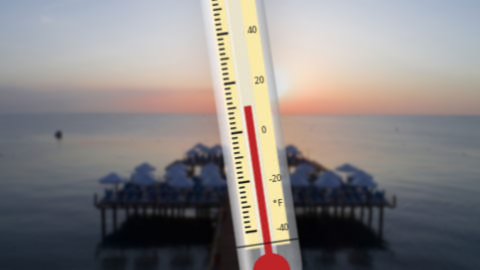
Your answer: **10** °F
